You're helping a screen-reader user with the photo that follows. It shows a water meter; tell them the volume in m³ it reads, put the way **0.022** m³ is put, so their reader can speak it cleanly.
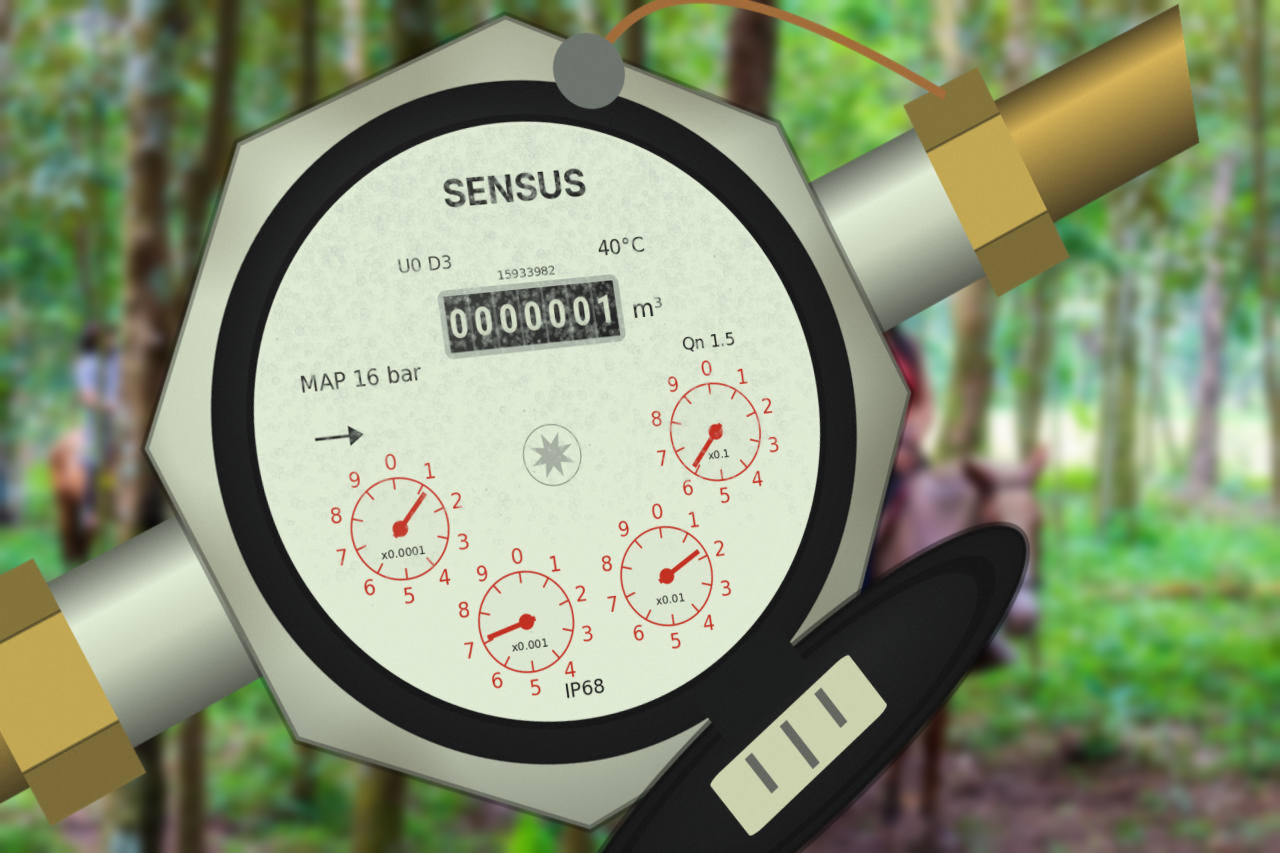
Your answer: **1.6171** m³
